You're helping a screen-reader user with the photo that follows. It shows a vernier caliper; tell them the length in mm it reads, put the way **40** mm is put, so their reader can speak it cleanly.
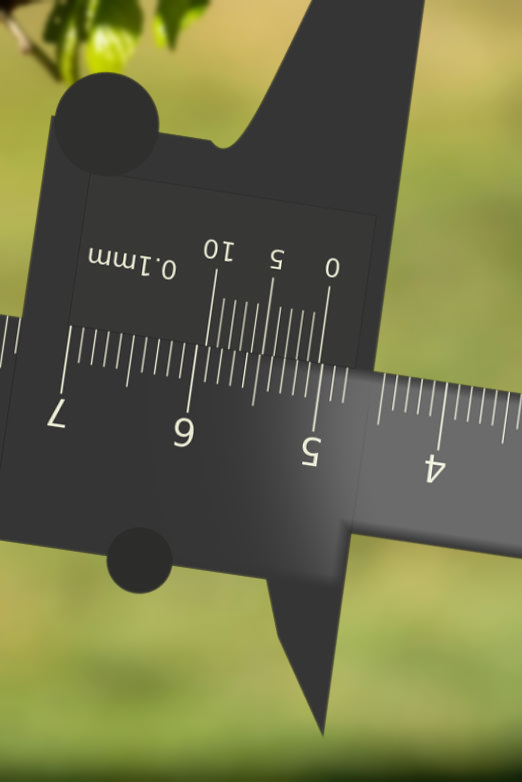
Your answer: **50.3** mm
